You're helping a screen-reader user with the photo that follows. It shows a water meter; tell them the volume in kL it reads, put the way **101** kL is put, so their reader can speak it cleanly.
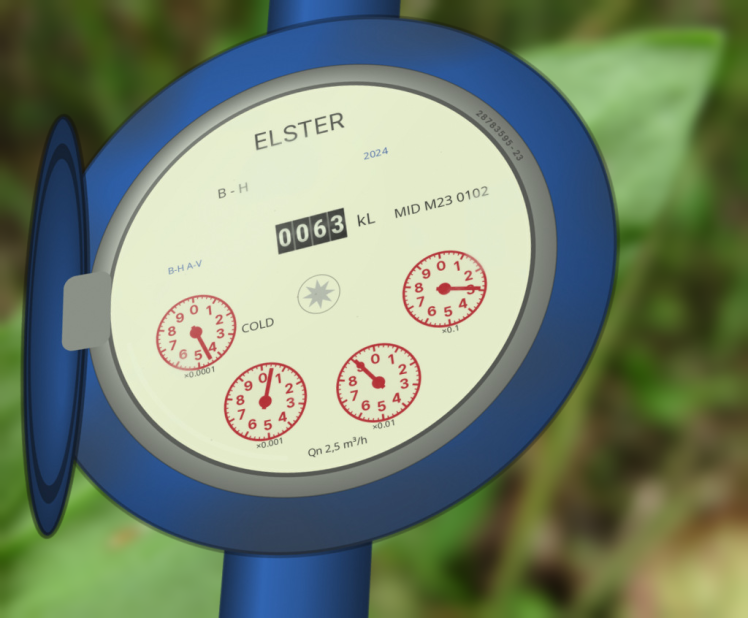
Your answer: **63.2904** kL
